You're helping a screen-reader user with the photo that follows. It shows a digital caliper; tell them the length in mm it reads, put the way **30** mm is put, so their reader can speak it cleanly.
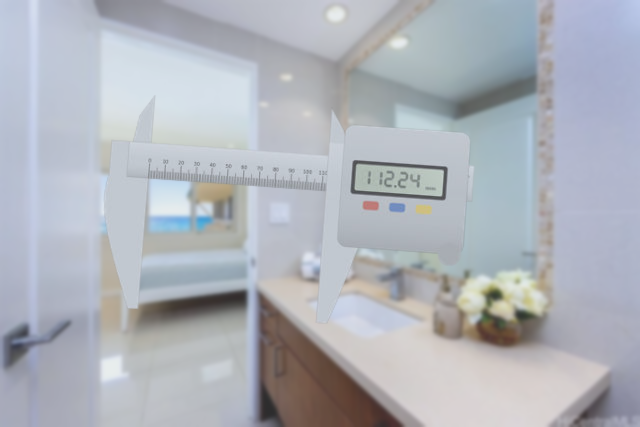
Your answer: **112.24** mm
